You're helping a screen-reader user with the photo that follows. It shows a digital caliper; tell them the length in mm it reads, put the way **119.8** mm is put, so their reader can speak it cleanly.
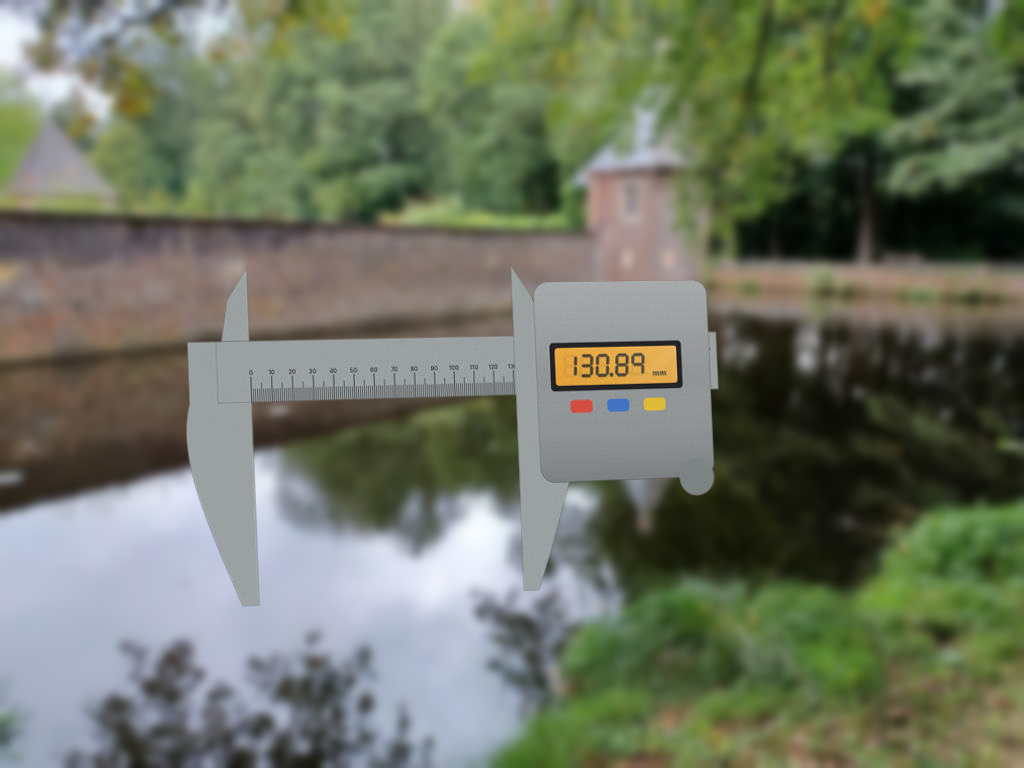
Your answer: **130.89** mm
